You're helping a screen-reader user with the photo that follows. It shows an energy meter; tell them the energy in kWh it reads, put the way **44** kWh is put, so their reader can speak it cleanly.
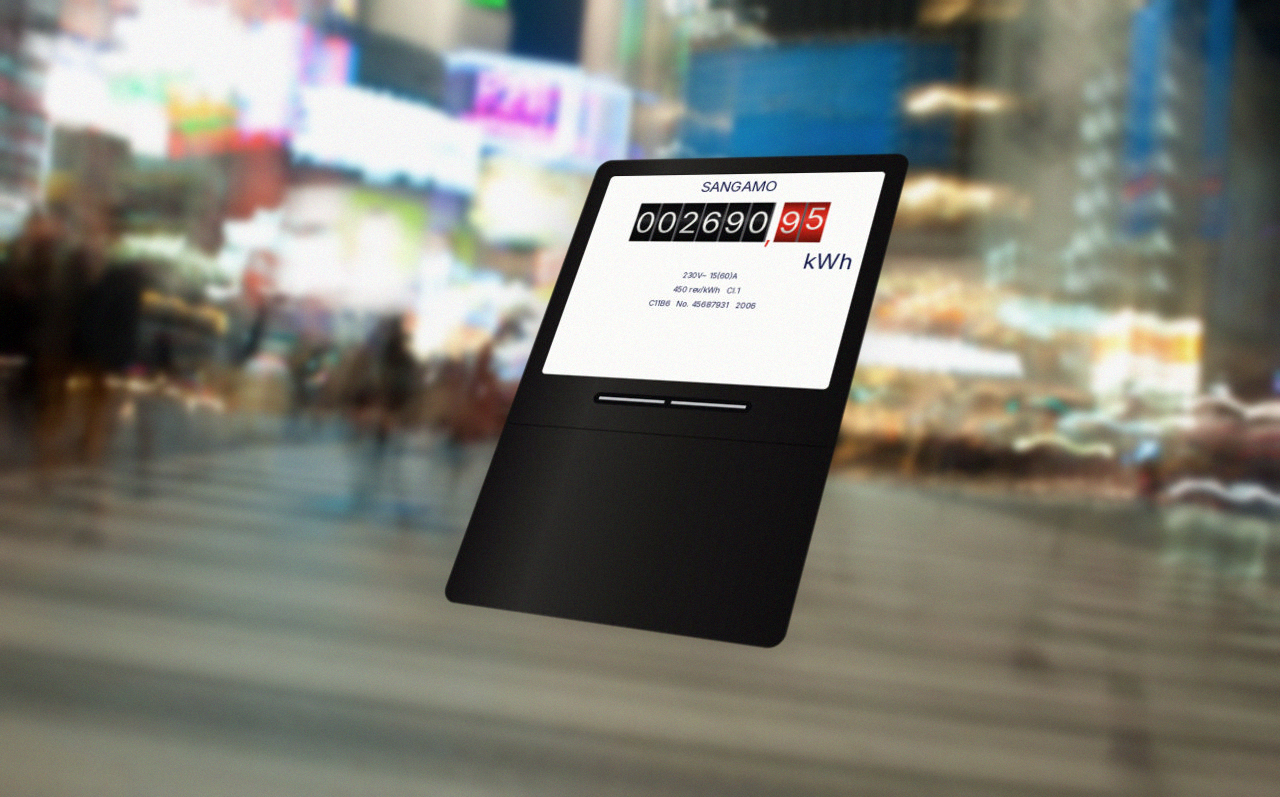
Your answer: **2690.95** kWh
